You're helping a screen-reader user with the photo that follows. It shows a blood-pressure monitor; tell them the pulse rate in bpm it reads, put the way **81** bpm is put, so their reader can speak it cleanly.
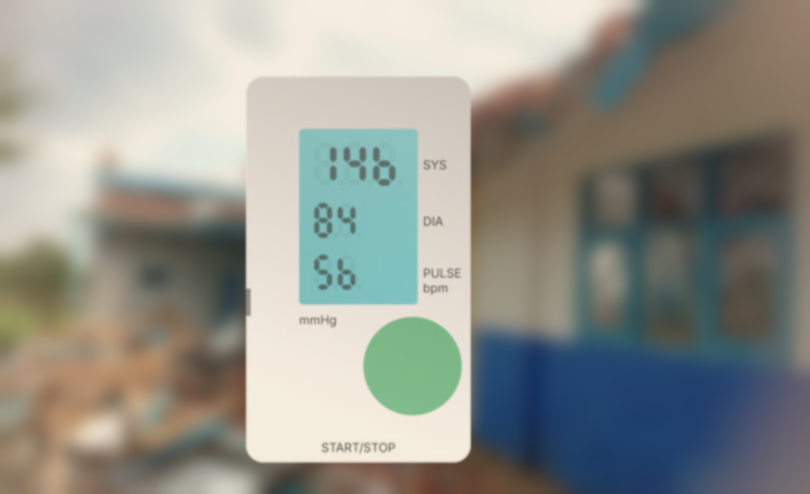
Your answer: **56** bpm
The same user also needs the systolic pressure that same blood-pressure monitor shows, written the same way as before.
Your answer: **146** mmHg
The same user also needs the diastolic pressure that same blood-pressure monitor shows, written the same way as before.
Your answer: **84** mmHg
